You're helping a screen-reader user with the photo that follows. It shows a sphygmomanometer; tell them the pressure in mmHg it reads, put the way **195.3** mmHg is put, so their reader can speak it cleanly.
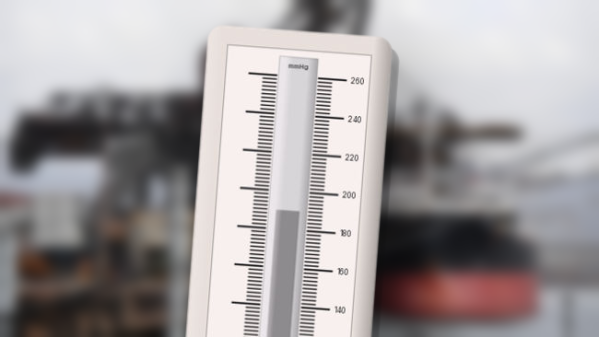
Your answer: **190** mmHg
